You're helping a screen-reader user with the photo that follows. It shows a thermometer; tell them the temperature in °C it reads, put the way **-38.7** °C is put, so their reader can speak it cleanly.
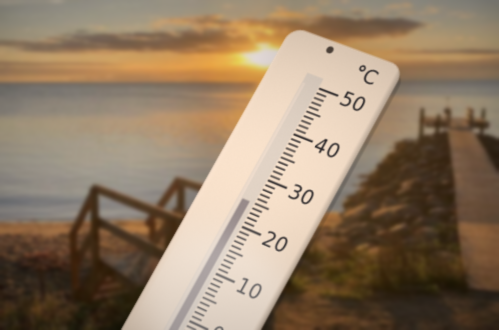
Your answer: **25** °C
